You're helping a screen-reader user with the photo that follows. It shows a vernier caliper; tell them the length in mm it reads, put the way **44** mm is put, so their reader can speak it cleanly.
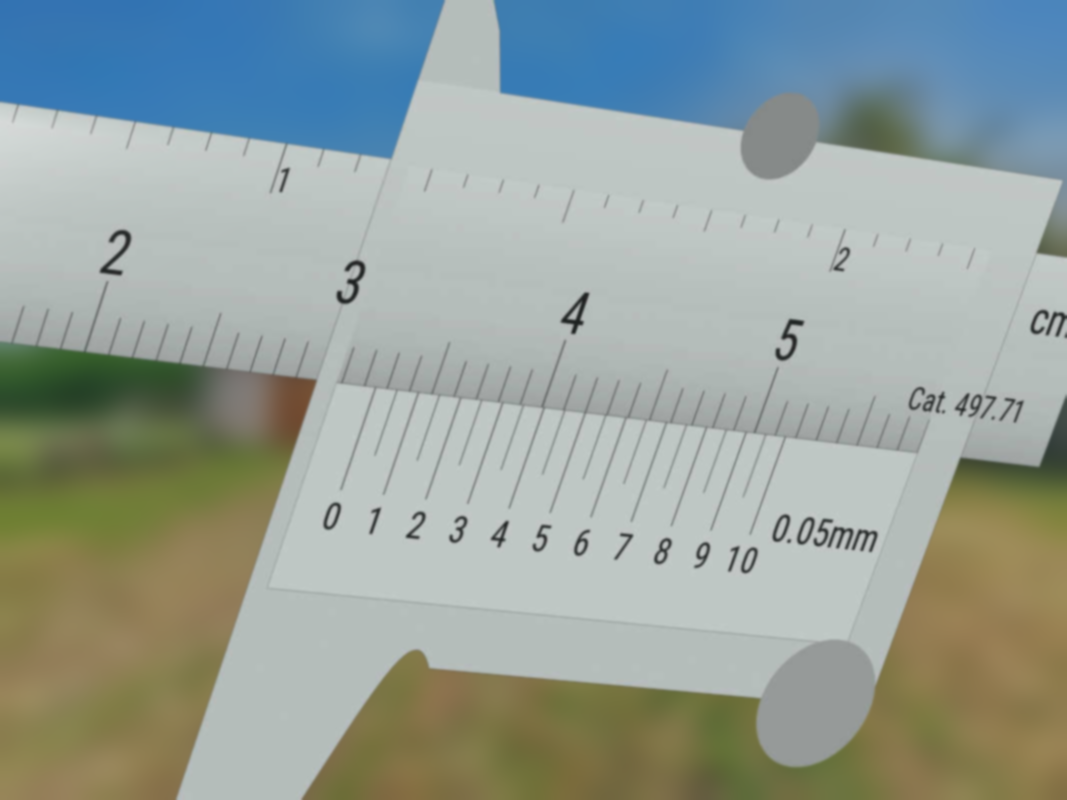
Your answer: **32.5** mm
